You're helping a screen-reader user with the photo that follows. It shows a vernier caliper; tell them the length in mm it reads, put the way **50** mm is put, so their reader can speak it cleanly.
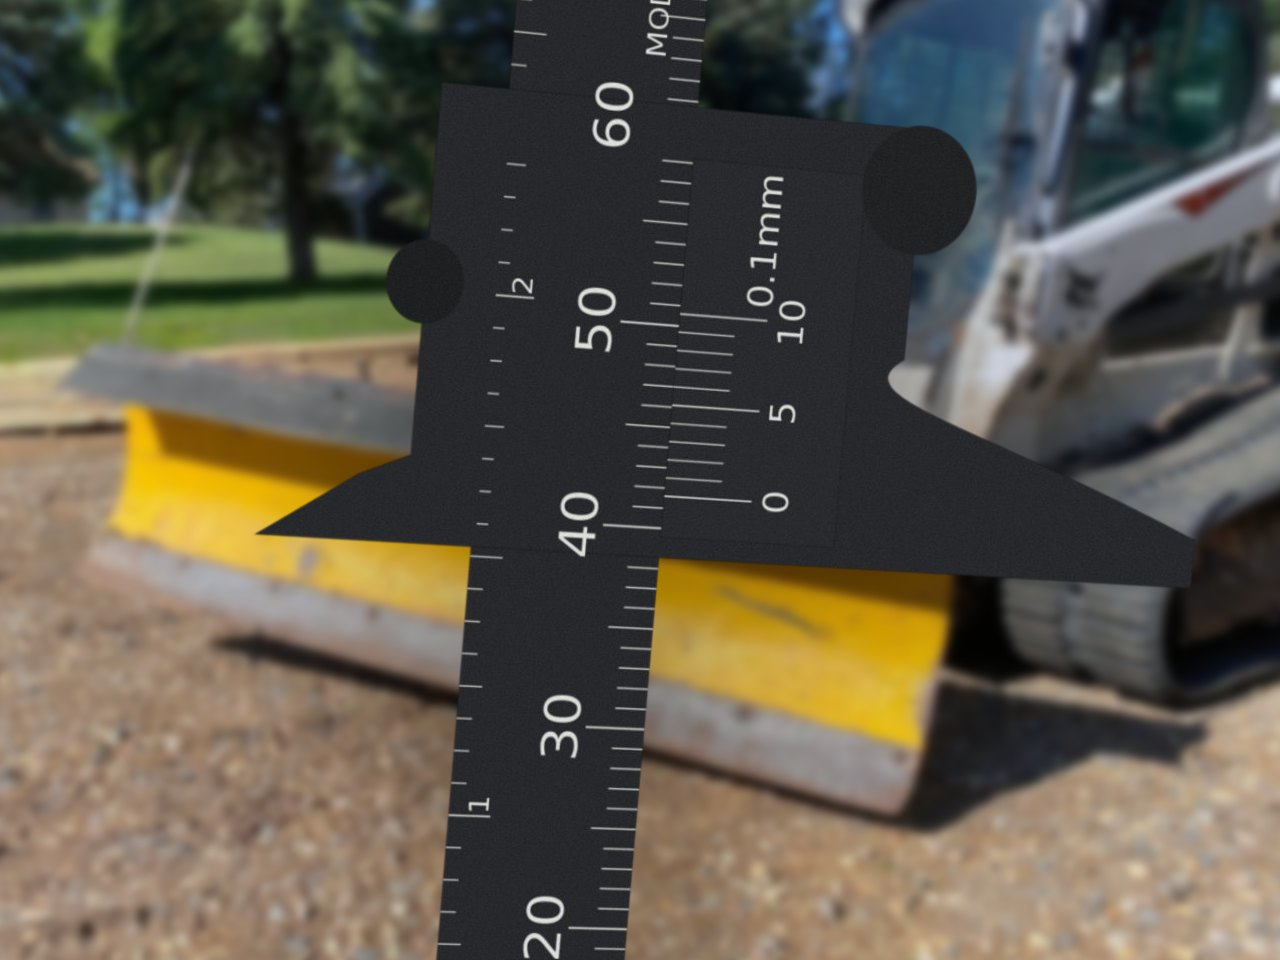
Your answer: **41.6** mm
